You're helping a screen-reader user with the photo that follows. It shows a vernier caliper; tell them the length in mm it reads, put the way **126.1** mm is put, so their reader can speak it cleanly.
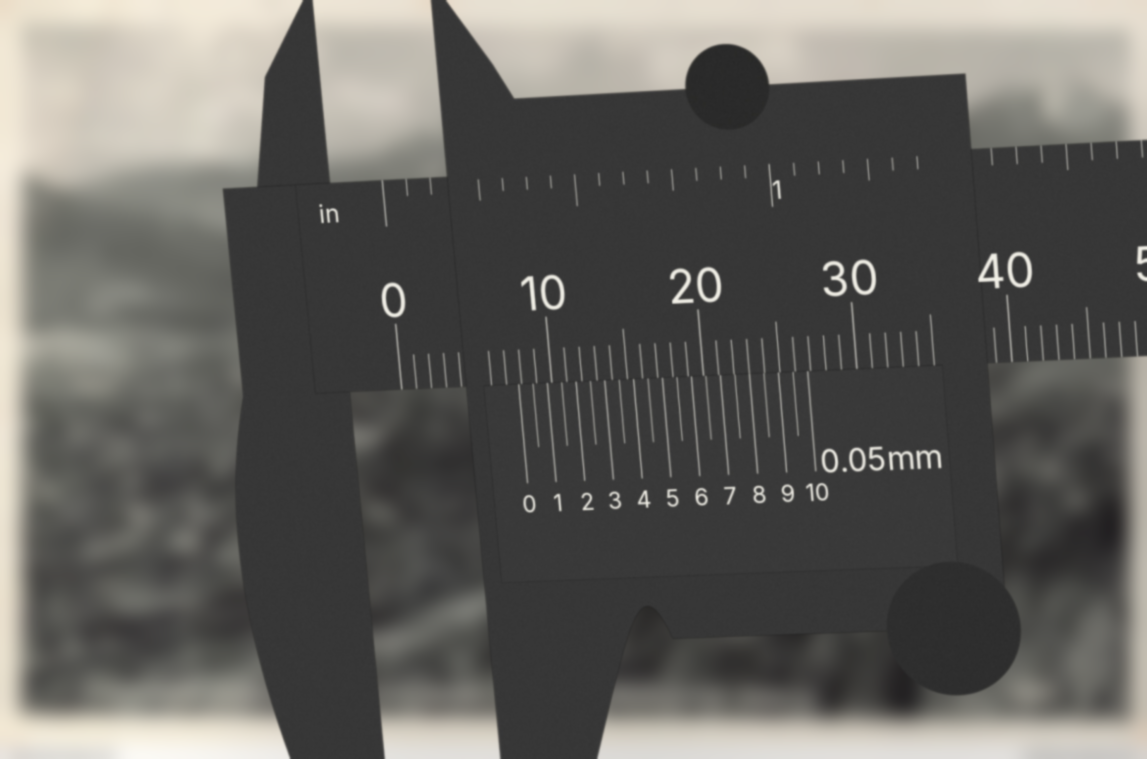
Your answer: **7.8** mm
